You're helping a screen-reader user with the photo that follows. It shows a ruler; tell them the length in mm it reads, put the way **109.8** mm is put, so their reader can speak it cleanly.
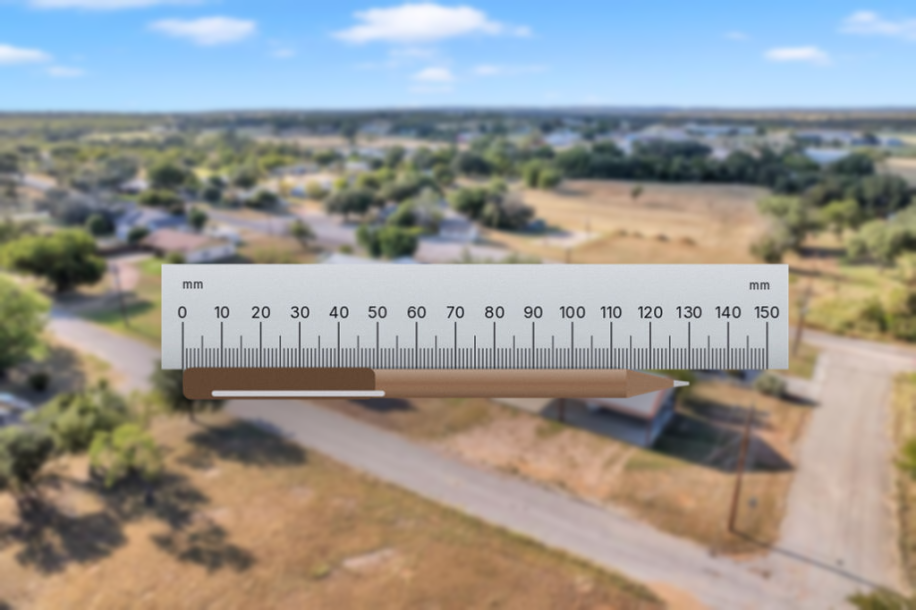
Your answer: **130** mm
